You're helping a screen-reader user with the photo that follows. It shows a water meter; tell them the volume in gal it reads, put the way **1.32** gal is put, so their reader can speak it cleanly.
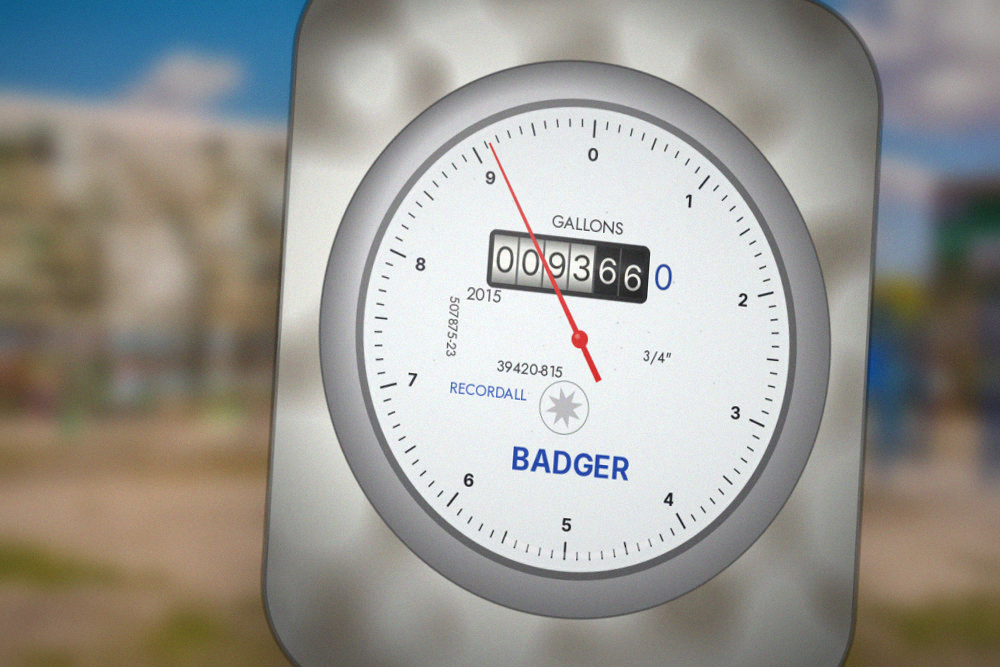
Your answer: **93659.1** gal
